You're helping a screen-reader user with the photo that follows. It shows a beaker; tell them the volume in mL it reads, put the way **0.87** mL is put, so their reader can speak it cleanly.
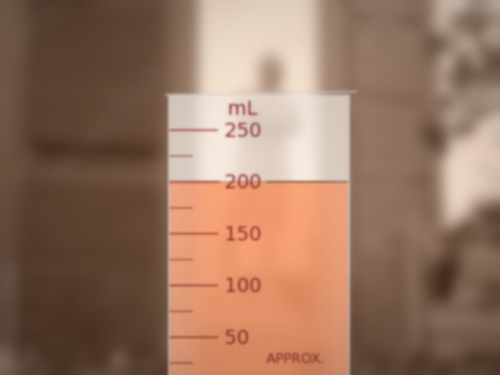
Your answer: **200** mL
